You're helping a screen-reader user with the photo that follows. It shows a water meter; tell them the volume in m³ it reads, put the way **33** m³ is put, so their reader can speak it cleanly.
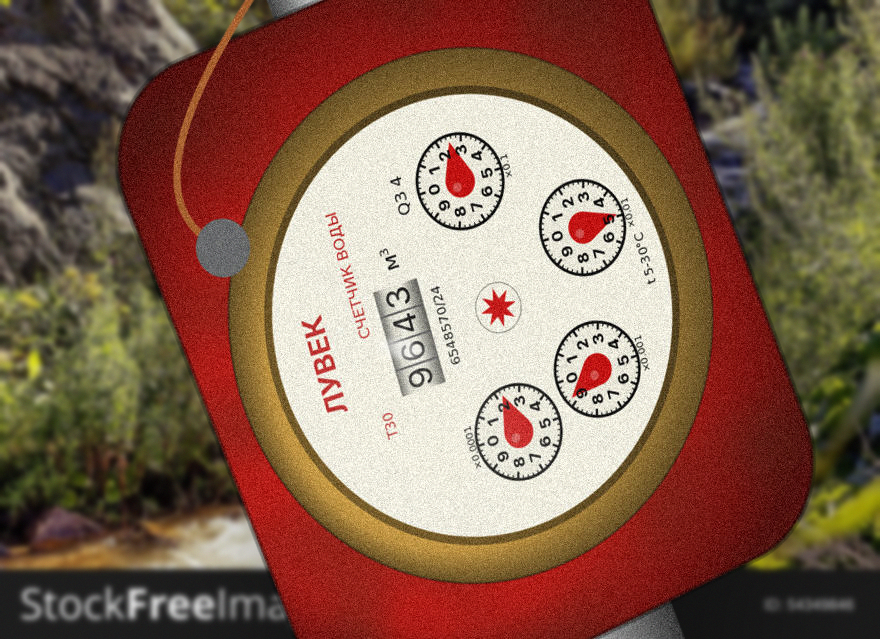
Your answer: **9643.2492** m³
